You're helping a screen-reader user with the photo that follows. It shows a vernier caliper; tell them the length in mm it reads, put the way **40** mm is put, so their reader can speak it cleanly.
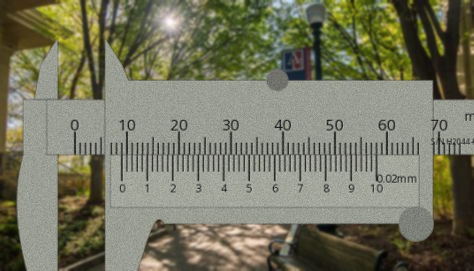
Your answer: **9.0** mm
